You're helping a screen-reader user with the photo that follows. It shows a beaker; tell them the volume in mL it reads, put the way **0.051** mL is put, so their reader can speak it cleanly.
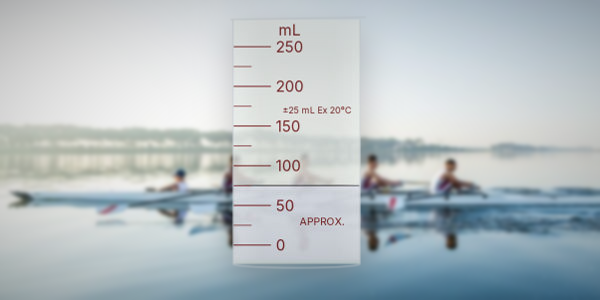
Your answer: **75** mL
